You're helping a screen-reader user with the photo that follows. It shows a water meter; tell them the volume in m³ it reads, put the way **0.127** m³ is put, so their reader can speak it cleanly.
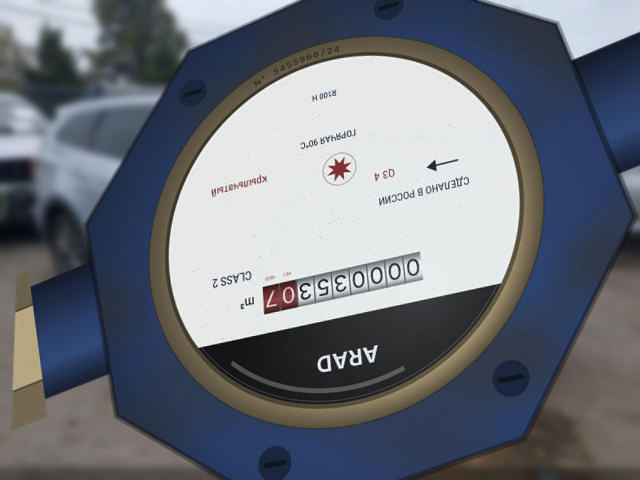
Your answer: **353.07** m³
